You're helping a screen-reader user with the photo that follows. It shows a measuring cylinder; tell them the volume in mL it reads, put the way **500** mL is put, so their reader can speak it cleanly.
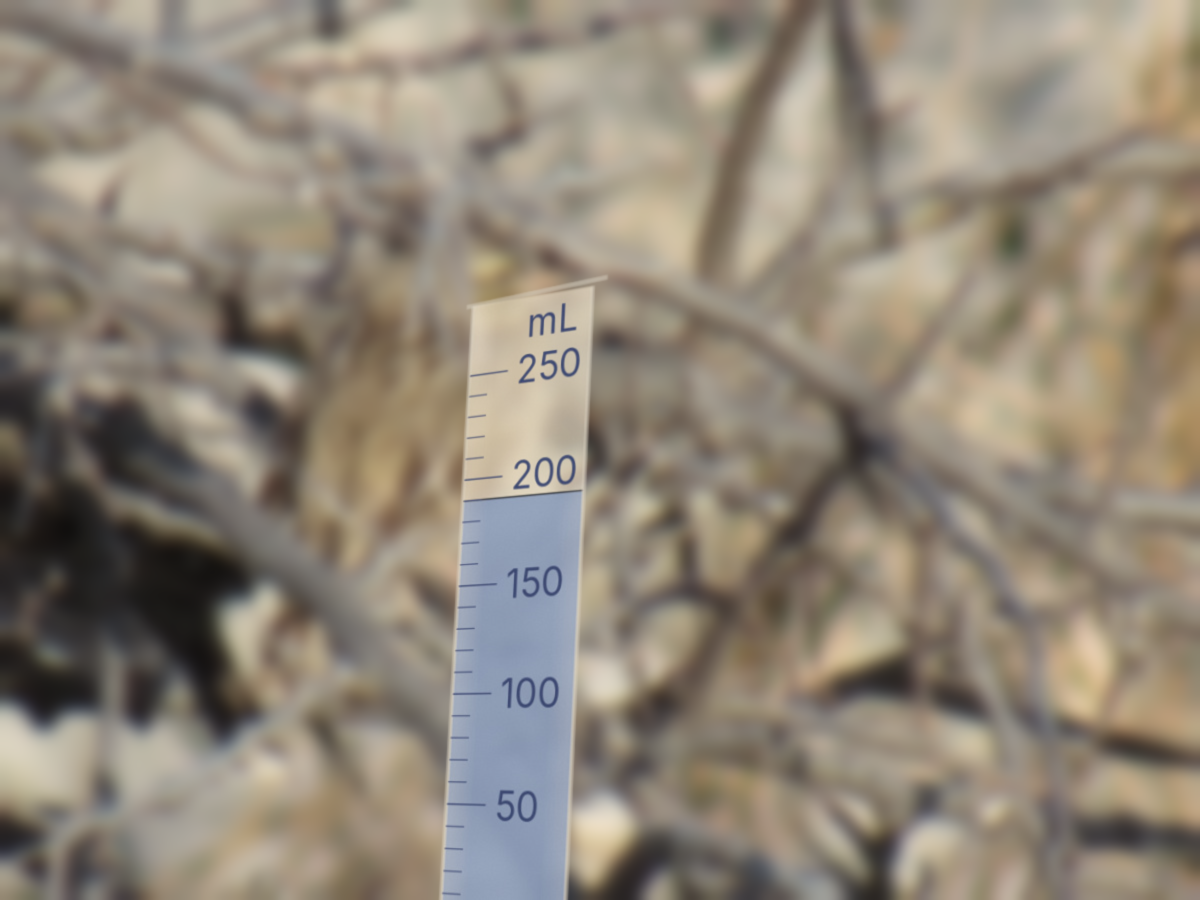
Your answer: **190** mL
